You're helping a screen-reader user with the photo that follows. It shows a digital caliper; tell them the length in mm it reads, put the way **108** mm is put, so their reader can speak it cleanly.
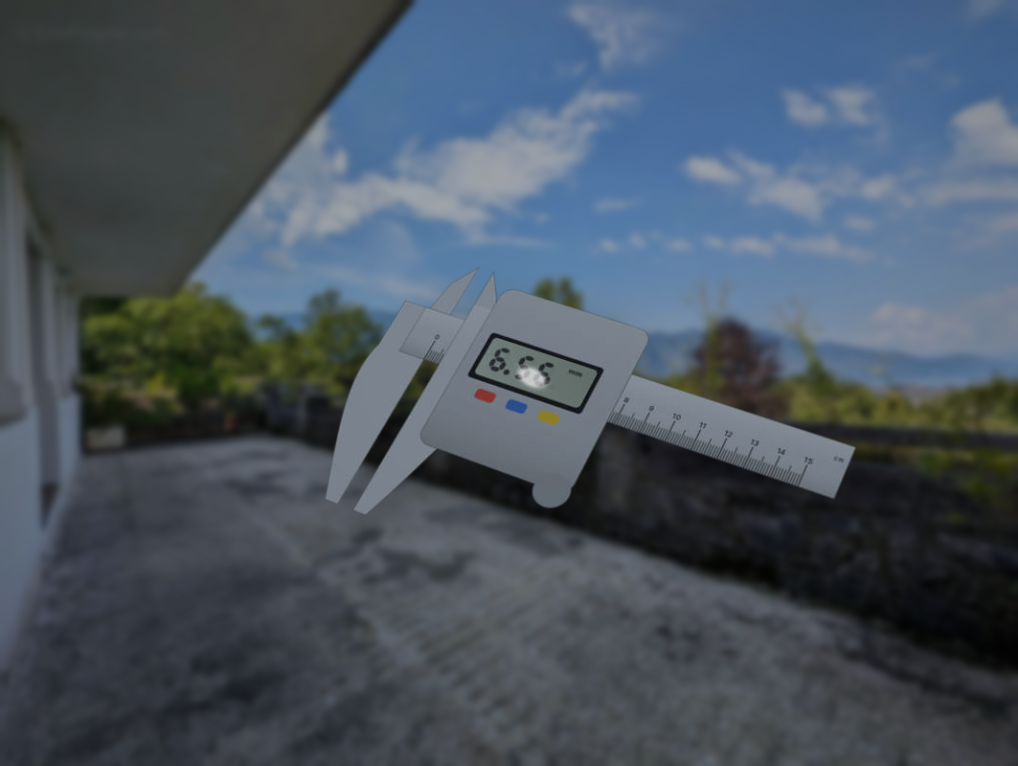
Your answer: **6.56** mm
